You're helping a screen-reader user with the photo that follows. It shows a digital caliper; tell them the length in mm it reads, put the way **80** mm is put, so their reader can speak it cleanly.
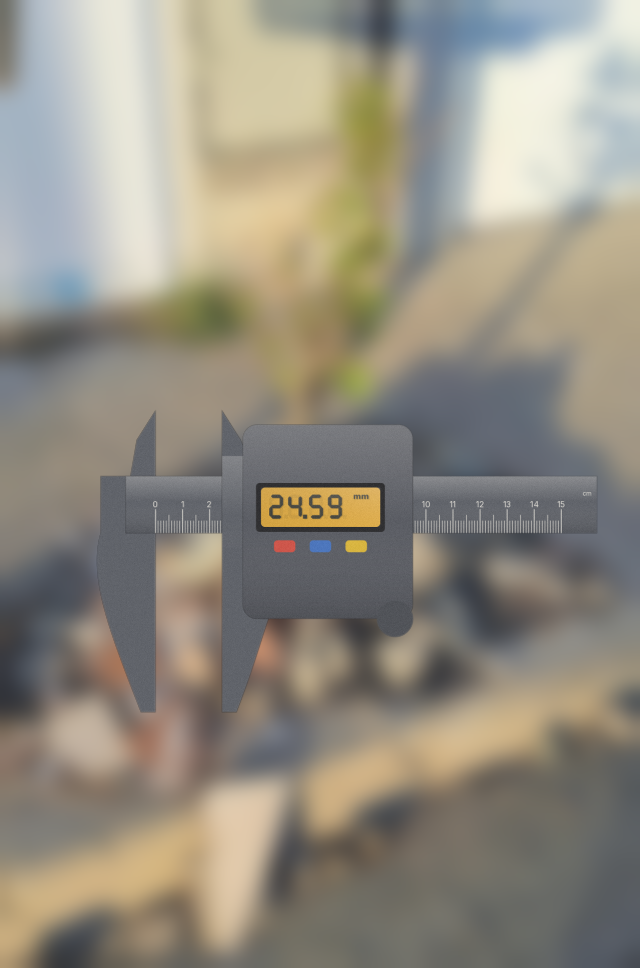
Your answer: **24.59** mm
